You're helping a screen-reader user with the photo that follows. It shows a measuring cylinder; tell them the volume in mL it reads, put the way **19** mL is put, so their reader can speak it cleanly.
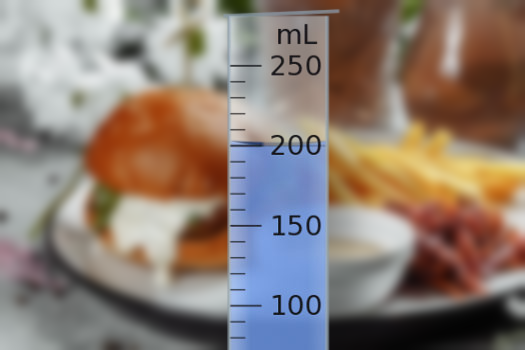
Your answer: **200** mL
